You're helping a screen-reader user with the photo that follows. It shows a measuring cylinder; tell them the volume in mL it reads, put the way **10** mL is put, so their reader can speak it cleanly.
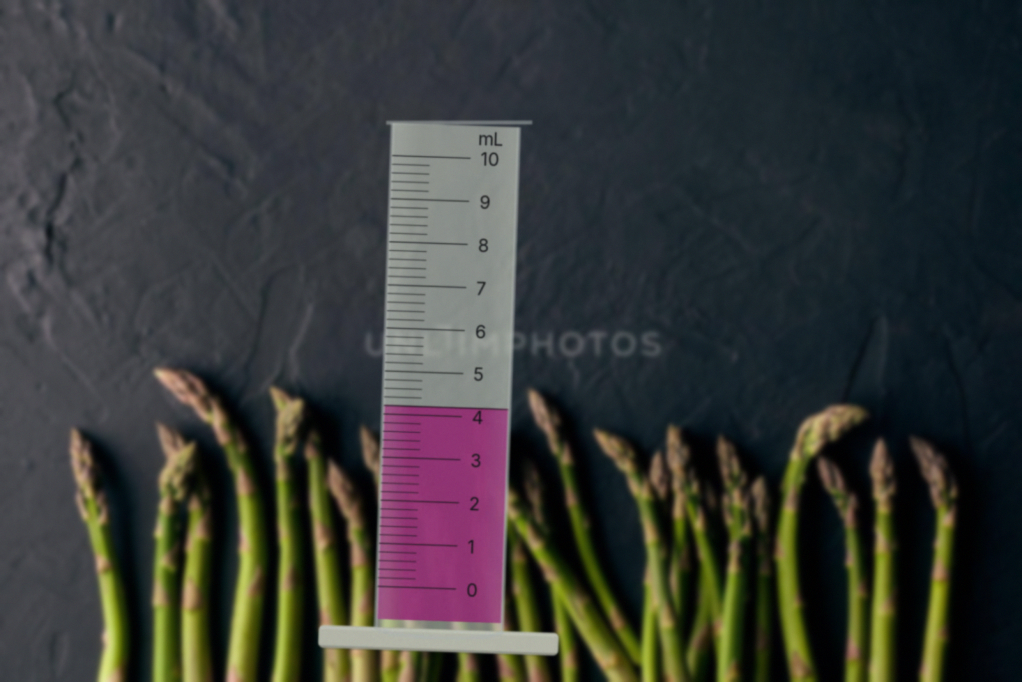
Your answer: **4.2** mL
